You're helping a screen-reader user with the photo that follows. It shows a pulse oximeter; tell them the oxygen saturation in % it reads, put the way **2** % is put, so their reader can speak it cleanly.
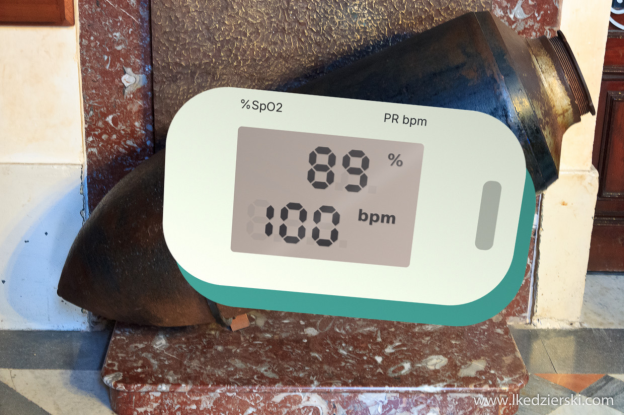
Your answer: **89** %
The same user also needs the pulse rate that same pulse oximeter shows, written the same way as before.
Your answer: **100** bpm
